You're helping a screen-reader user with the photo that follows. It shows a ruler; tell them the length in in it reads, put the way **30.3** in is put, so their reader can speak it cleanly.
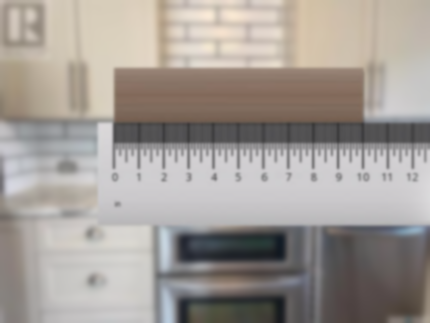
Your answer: **10** in
